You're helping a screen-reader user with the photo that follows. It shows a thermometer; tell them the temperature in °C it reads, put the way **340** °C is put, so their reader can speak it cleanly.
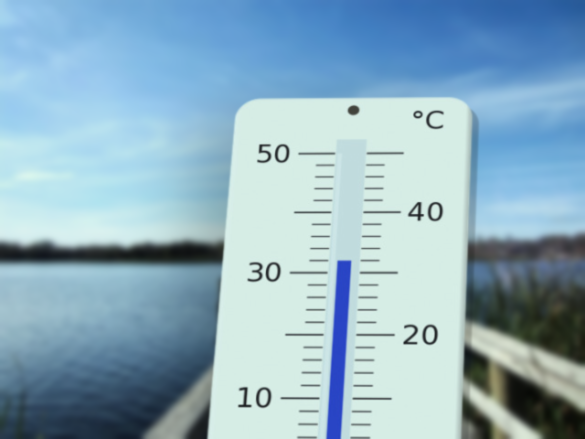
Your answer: **32** °C
